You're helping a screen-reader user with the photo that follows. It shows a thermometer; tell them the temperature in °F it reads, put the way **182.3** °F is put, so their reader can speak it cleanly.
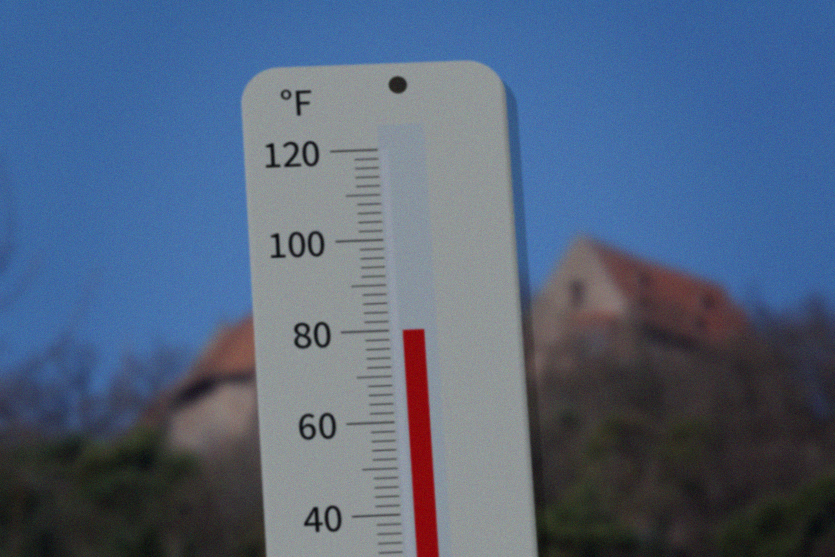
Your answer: **80** °F
